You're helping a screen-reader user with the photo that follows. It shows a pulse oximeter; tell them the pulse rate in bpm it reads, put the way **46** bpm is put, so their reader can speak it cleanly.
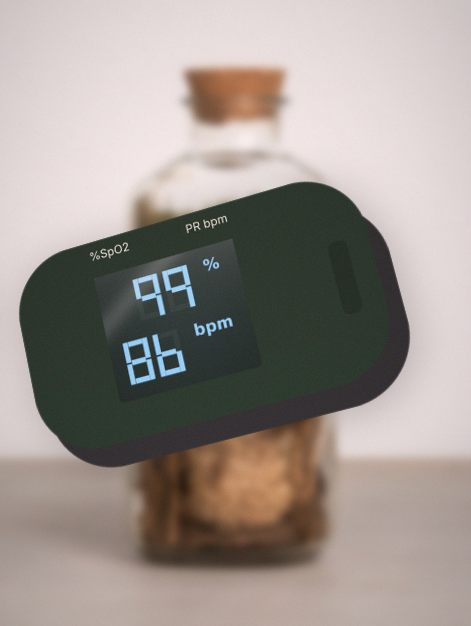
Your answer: **86** bpm
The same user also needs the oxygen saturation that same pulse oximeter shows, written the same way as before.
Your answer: **99** %
